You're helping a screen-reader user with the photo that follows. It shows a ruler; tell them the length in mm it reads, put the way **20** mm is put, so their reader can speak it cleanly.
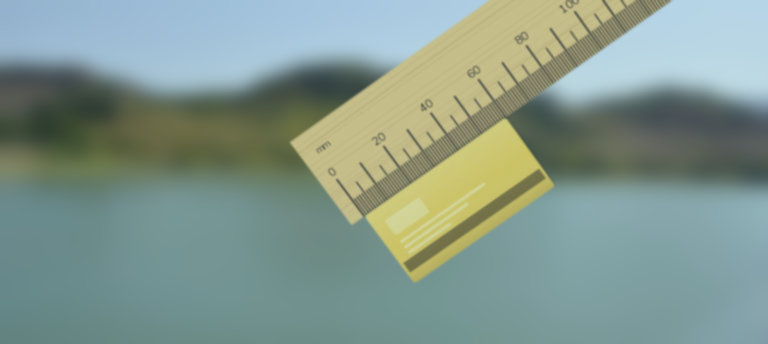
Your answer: **60** mm
